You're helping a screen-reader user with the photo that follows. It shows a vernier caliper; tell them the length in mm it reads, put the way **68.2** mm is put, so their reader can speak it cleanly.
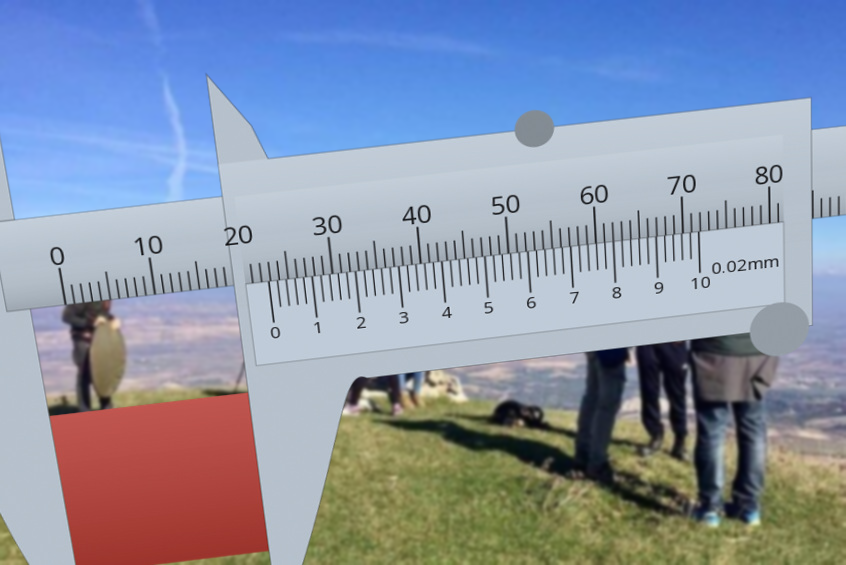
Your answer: **22.8** mm
